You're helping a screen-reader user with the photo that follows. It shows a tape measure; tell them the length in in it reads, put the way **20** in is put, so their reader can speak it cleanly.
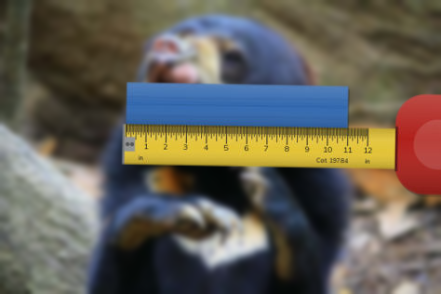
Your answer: **11** in
